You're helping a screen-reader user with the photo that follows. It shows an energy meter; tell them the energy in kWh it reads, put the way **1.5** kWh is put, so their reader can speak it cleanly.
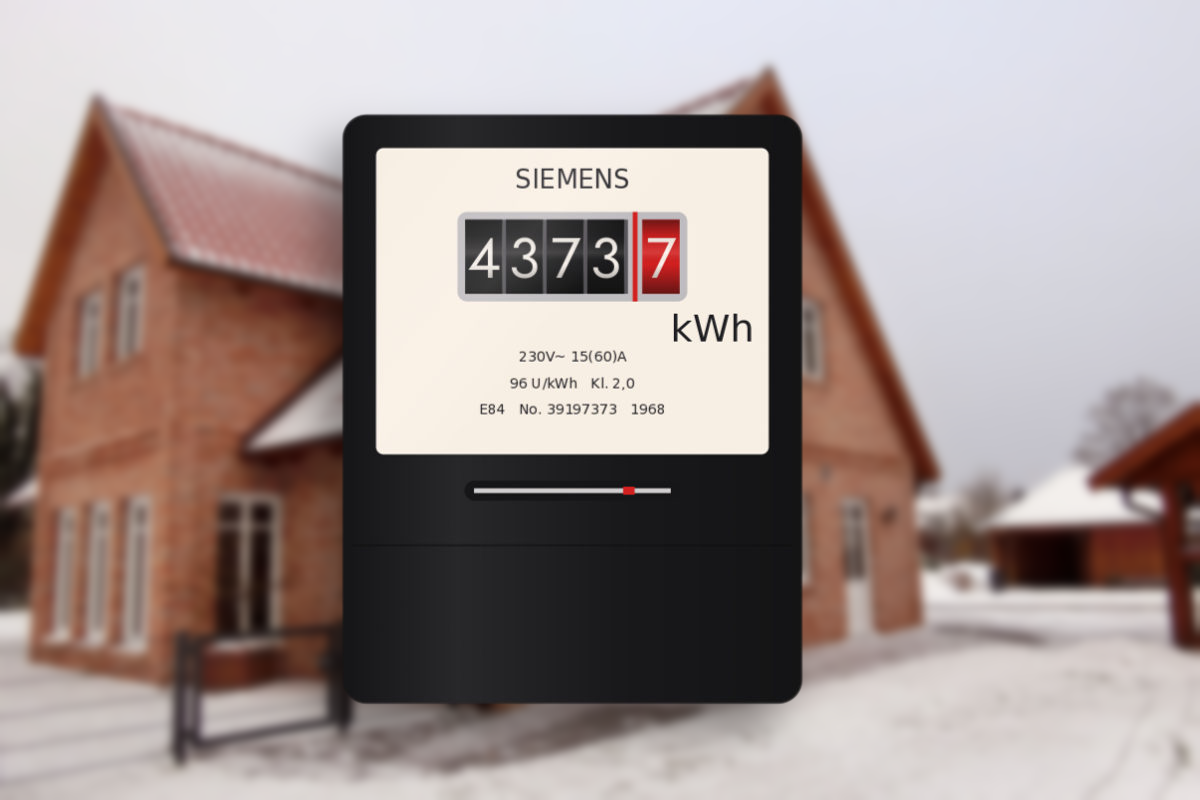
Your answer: **4373.7** kWh
